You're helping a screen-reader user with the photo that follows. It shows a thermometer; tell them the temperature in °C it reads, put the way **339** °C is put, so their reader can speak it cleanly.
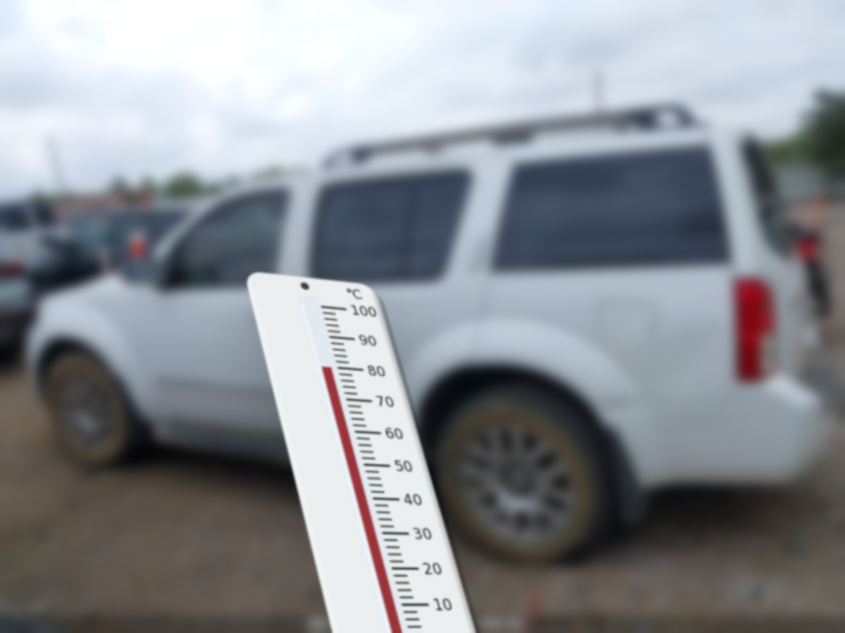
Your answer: **80** °C
